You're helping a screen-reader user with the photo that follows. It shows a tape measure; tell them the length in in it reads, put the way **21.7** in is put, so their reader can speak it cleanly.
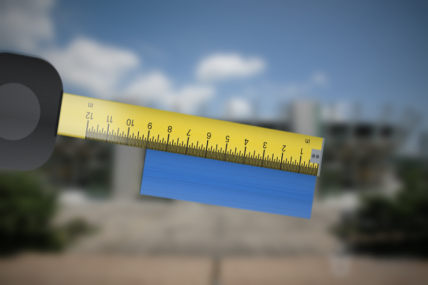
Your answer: **9** in
